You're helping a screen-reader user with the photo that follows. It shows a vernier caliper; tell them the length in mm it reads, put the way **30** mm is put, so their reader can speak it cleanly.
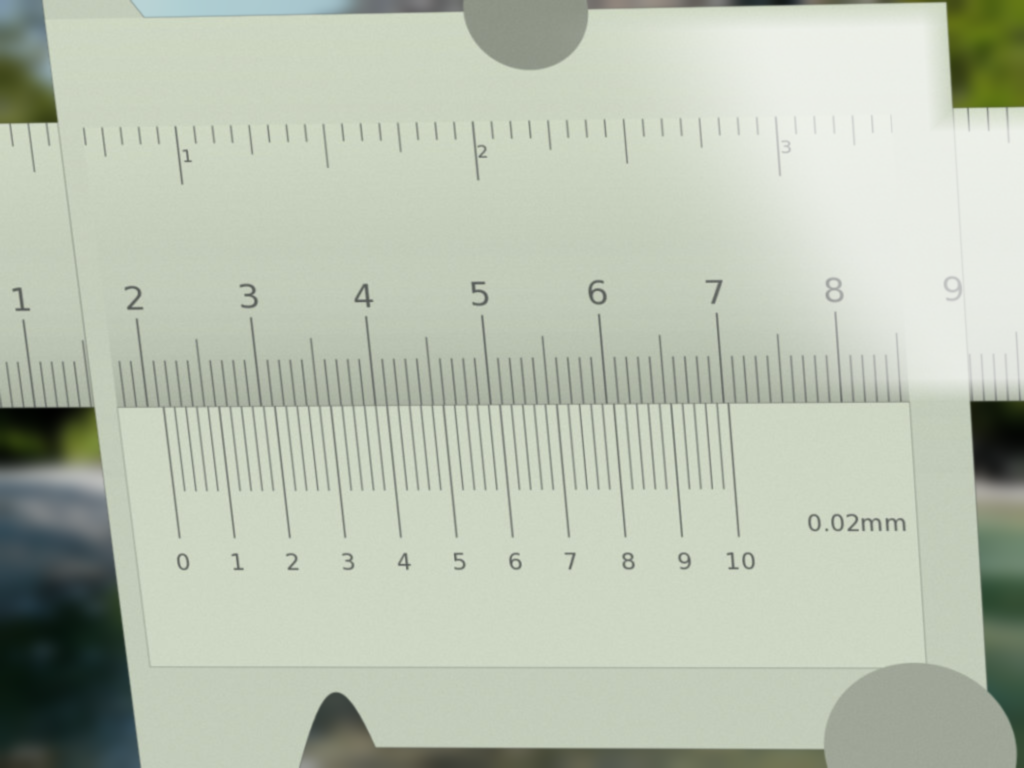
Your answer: **21.4** mm
